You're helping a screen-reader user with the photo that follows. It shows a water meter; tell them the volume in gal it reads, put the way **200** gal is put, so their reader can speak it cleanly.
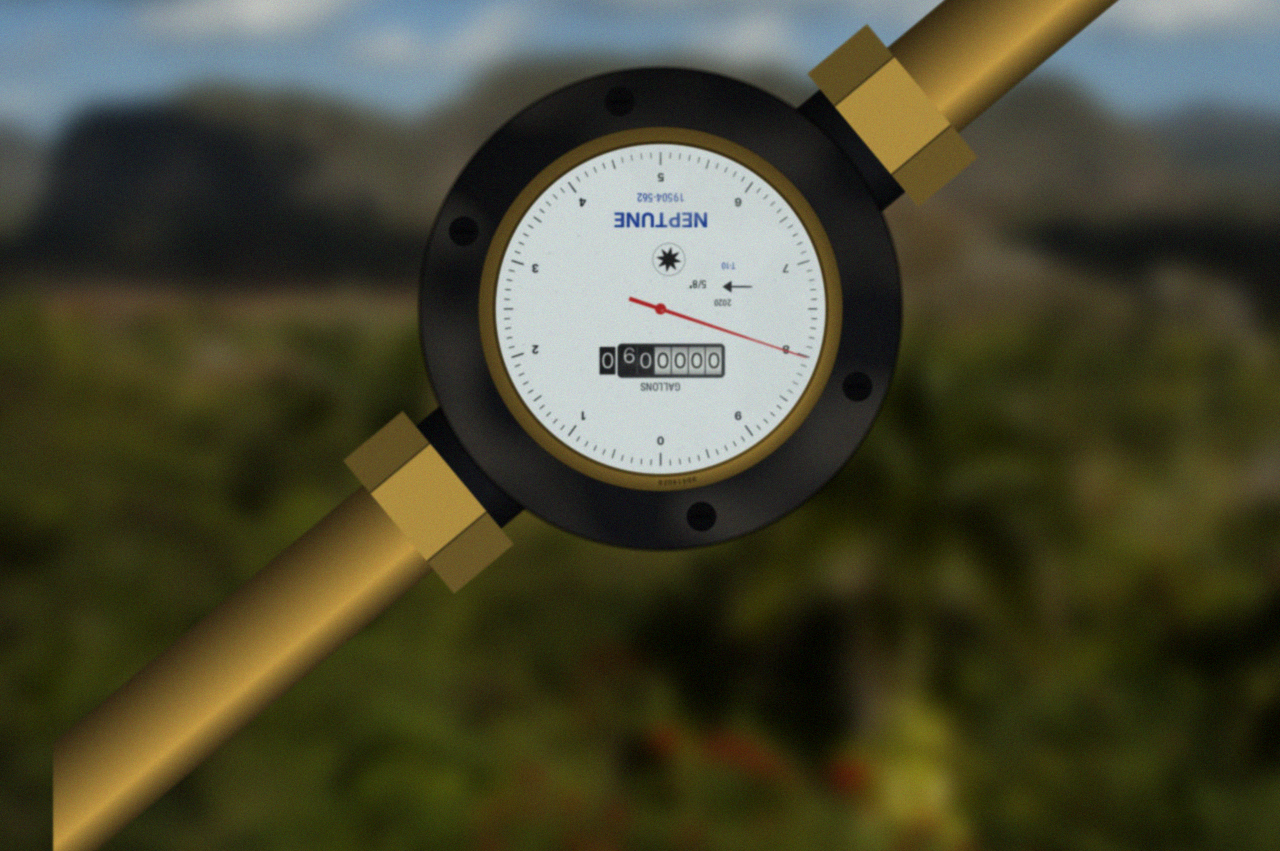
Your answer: **88.0** gal
